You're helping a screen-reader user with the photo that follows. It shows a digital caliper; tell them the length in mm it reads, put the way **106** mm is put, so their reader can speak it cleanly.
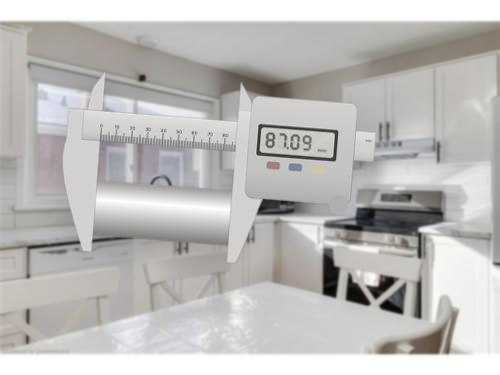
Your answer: **87.09** mm
